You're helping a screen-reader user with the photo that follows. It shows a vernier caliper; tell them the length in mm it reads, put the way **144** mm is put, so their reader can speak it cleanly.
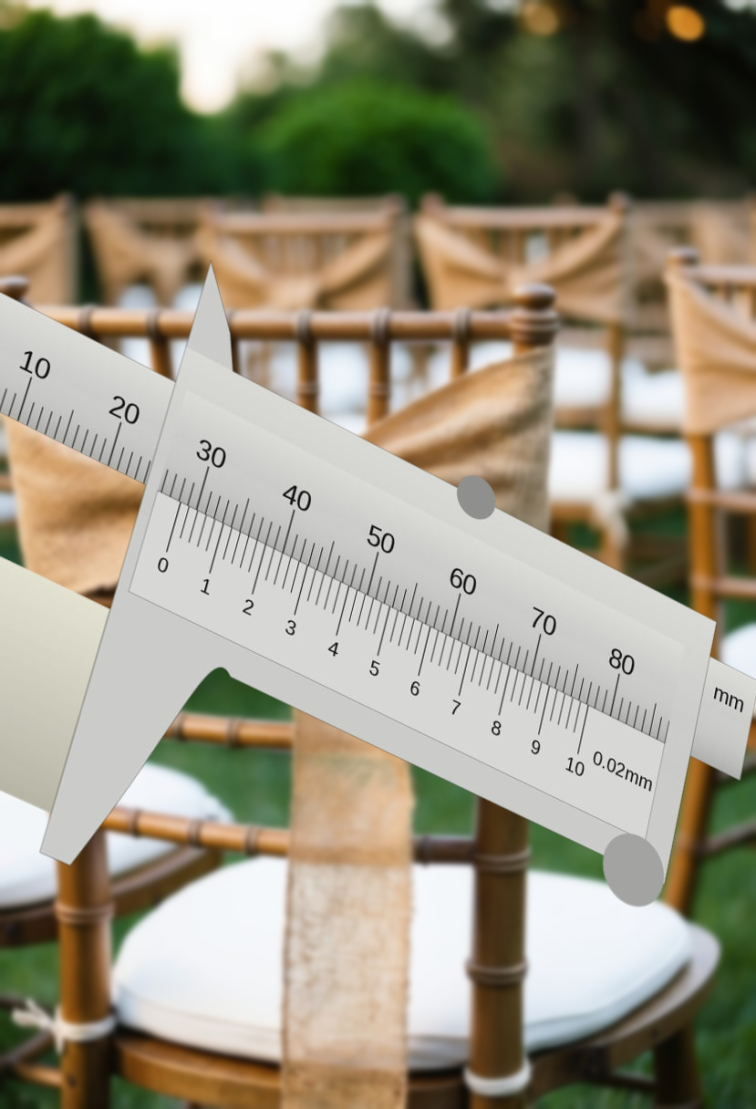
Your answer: **28.2** mm
